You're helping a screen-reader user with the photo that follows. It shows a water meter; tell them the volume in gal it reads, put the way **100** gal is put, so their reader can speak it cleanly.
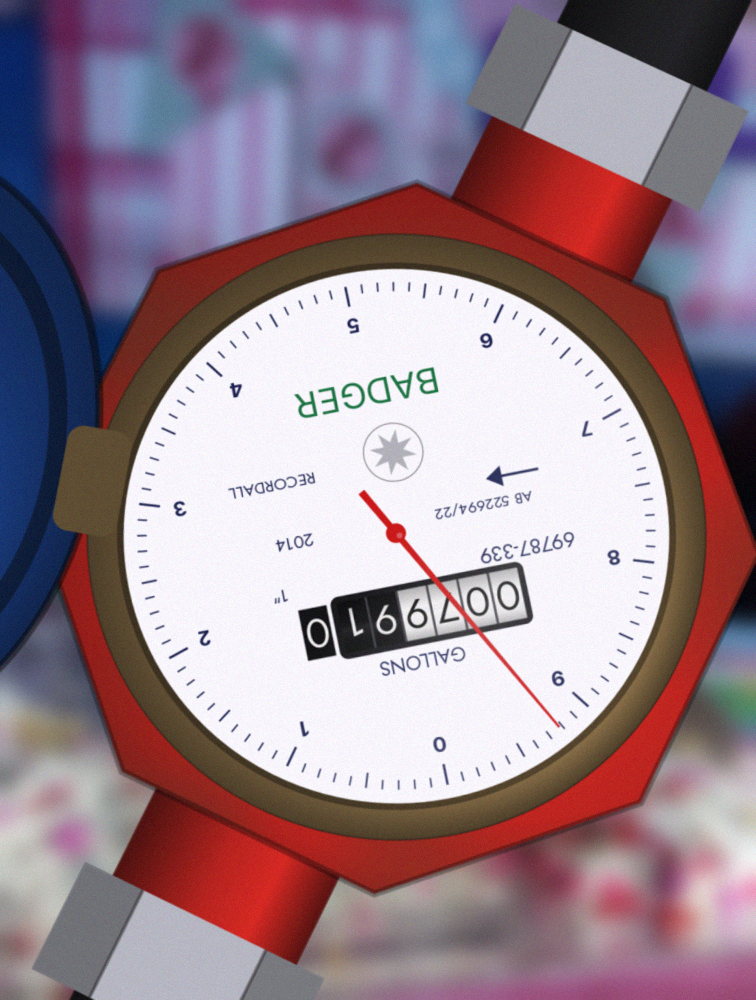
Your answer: **79909.2** gal
